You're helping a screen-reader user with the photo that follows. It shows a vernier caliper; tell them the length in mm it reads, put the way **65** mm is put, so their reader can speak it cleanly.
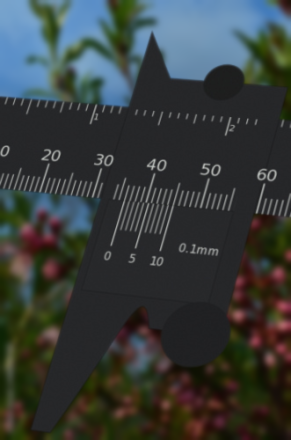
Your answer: **36.0** mm
